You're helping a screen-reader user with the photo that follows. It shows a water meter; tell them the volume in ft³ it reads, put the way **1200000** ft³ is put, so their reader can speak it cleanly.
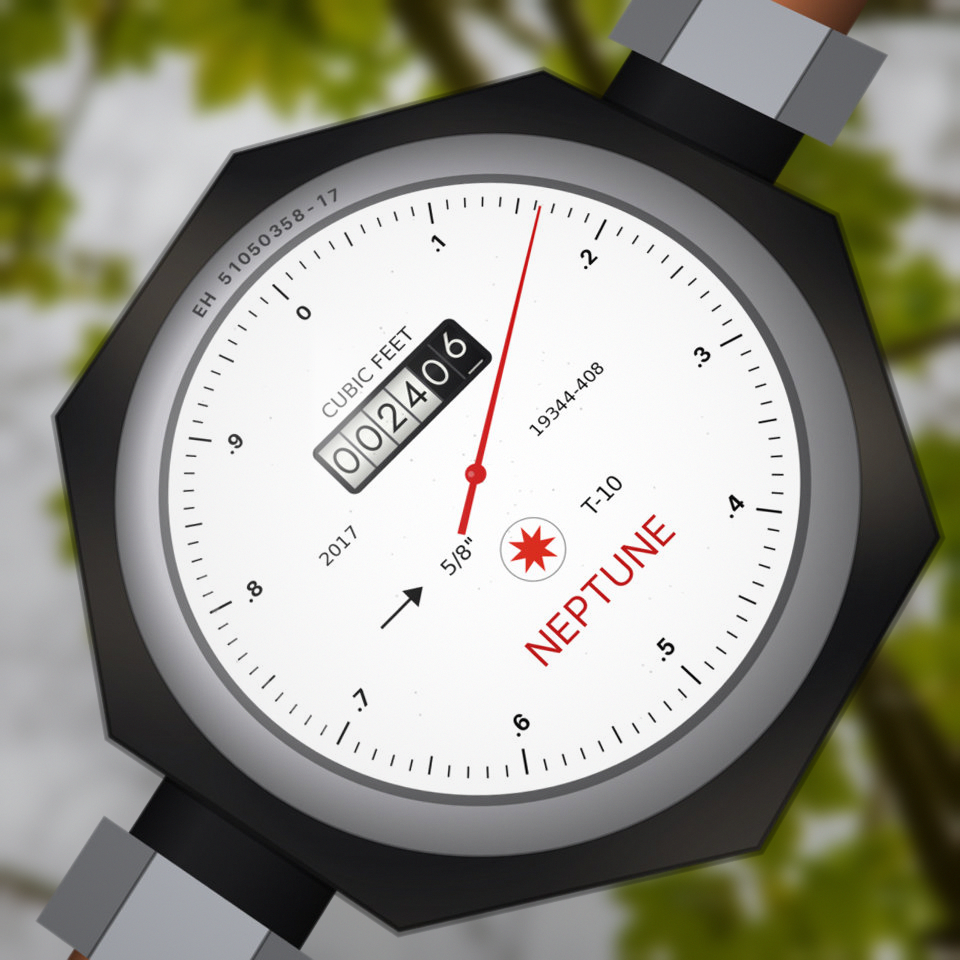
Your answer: **2406.16** ft³
